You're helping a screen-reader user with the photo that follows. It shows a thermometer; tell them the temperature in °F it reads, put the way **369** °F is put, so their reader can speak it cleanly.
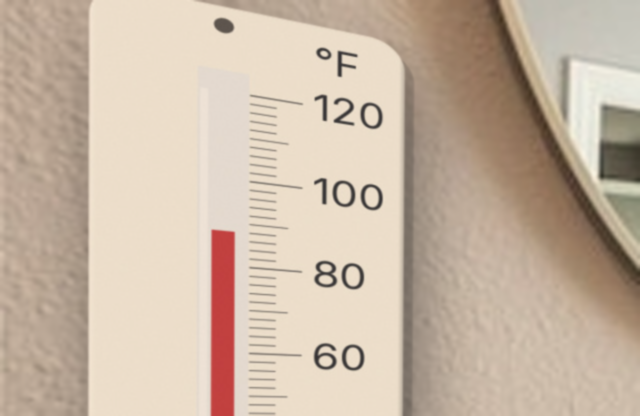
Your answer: **88** °F
